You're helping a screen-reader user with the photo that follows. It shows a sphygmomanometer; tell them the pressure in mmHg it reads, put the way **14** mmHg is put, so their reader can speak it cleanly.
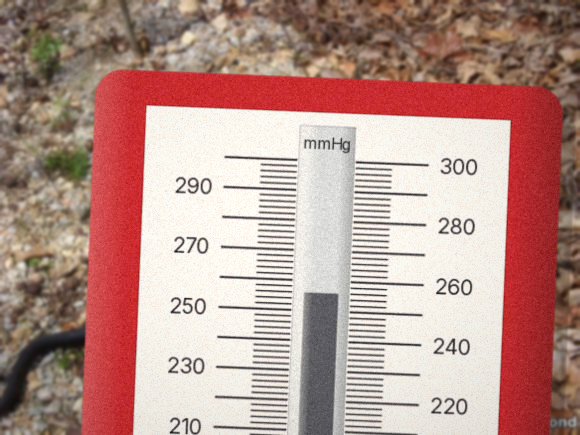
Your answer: **256** mmHg
